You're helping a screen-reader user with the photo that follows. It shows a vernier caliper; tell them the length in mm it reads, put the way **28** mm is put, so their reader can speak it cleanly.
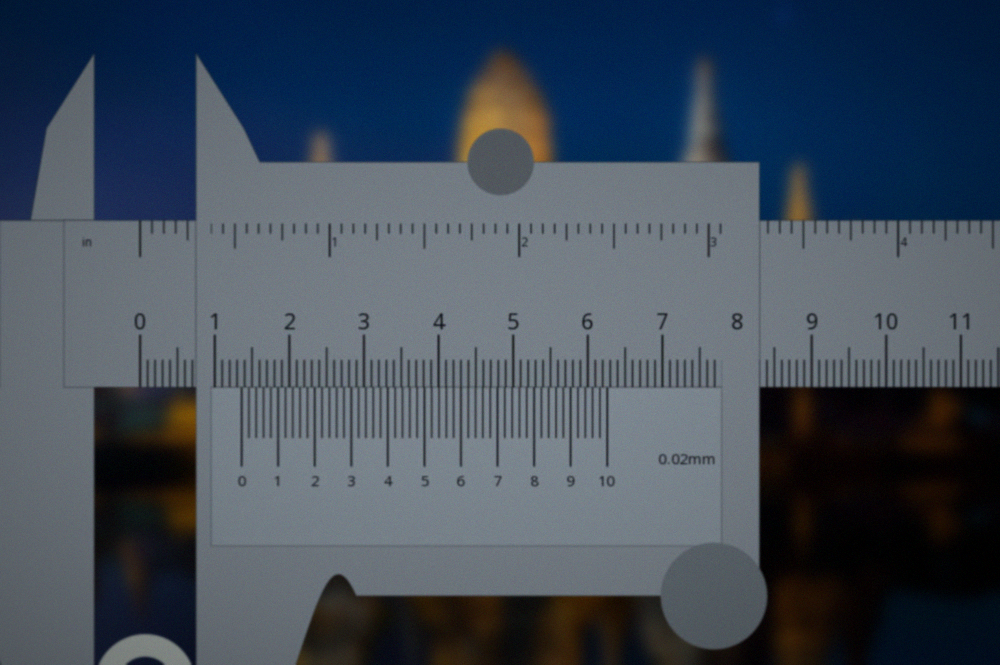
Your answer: **13.6** mm
